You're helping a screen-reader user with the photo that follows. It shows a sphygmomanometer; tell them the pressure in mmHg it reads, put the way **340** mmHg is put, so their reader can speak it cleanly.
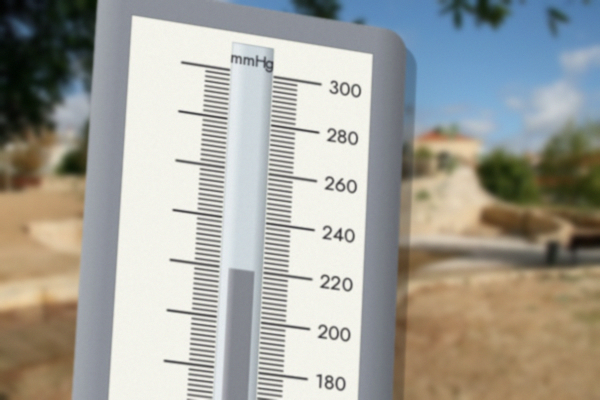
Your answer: **220** mmHg
